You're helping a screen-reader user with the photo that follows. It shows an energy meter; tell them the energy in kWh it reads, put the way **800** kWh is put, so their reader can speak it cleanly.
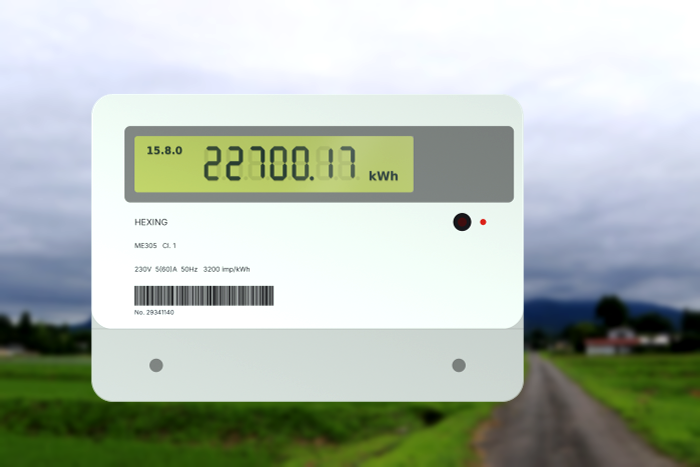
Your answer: **22700.17** kWh
